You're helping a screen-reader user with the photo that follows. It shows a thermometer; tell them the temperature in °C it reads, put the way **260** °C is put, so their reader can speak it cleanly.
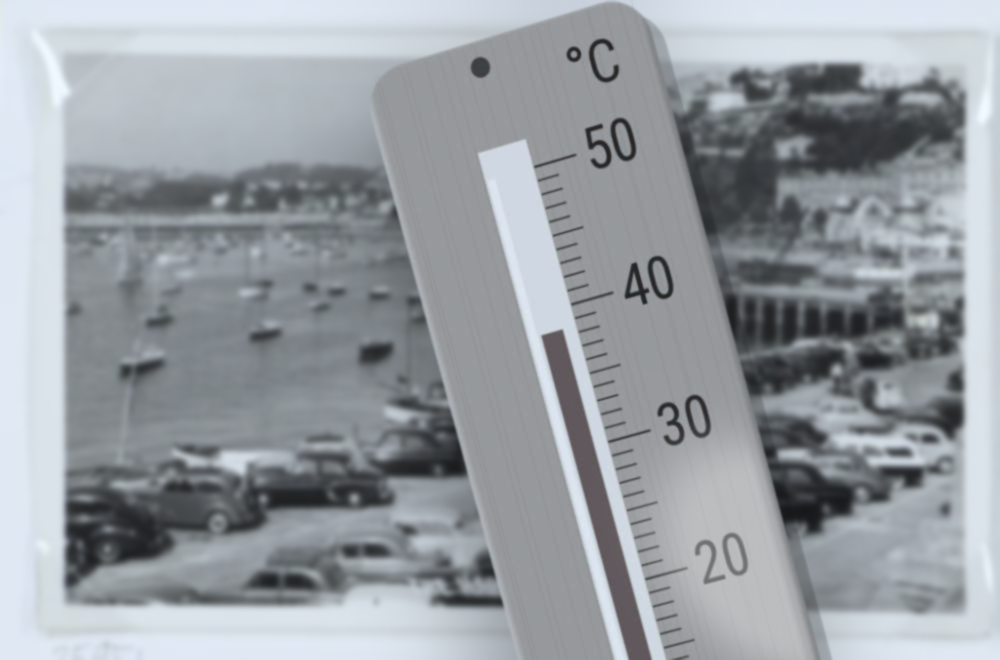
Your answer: **38.5** °C
